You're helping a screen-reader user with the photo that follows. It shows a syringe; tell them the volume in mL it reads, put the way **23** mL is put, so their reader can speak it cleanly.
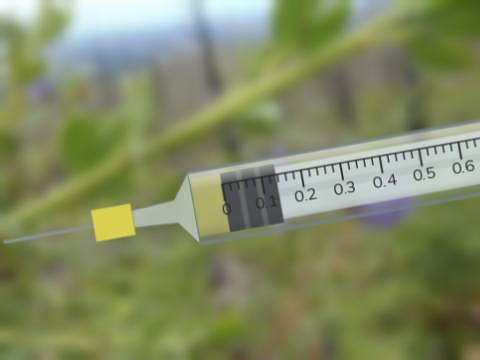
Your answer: **0** mL
